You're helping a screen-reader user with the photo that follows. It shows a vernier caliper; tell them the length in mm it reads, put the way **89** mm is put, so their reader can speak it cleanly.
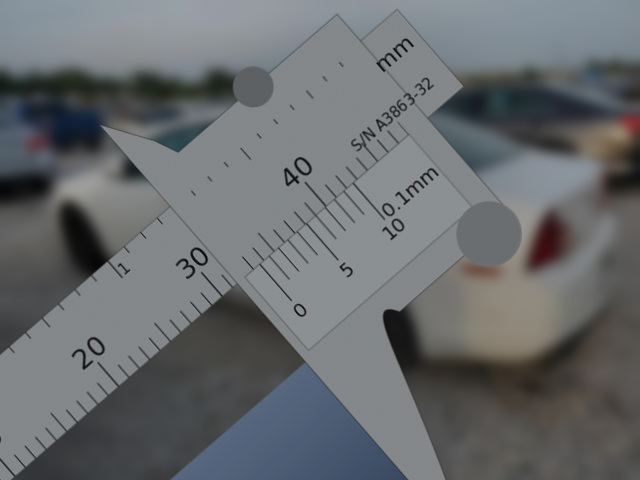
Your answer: **33.6** mm
